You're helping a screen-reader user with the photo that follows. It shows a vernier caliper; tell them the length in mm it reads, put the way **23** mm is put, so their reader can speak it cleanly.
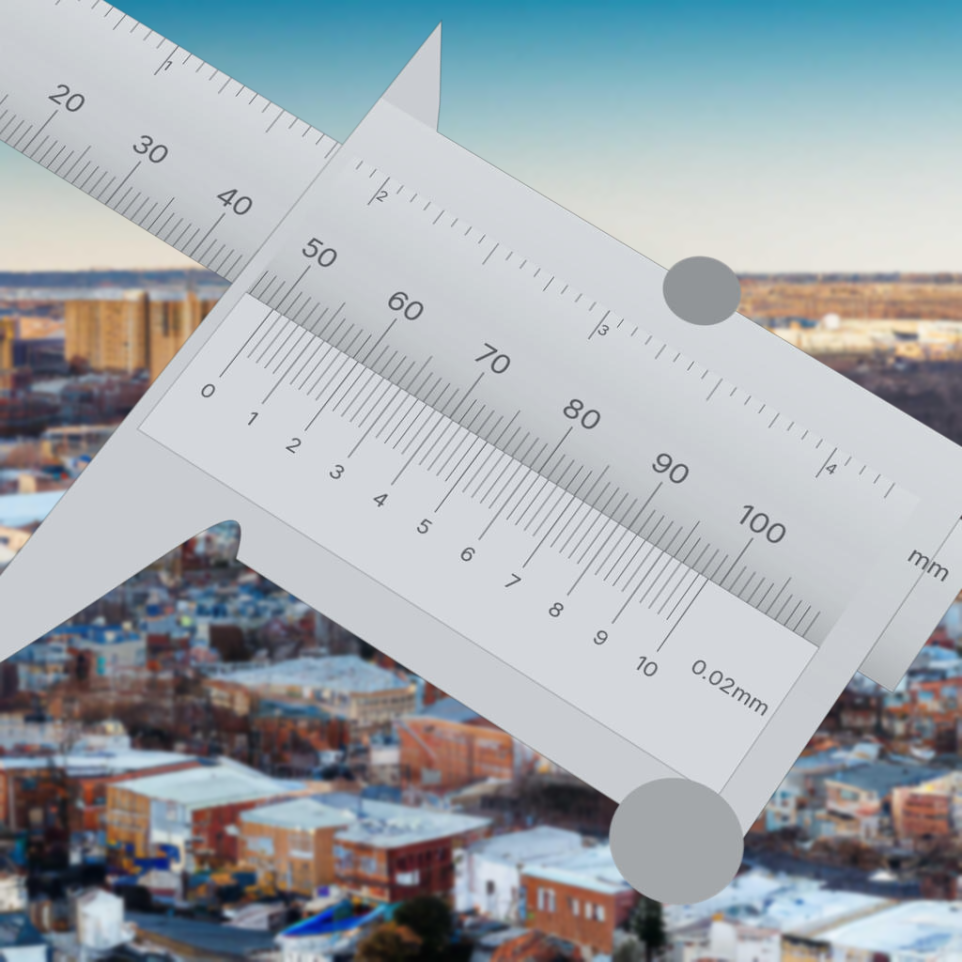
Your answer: **49.8** mm
